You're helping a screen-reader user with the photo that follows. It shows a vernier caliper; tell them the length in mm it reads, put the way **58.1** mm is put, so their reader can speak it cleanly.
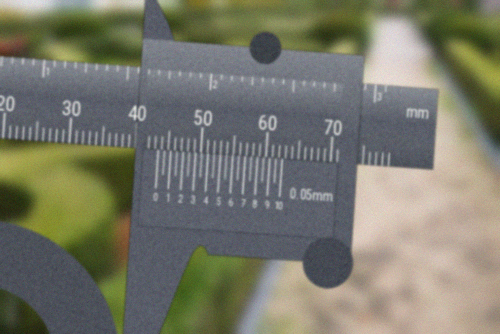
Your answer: **43.5** mm
